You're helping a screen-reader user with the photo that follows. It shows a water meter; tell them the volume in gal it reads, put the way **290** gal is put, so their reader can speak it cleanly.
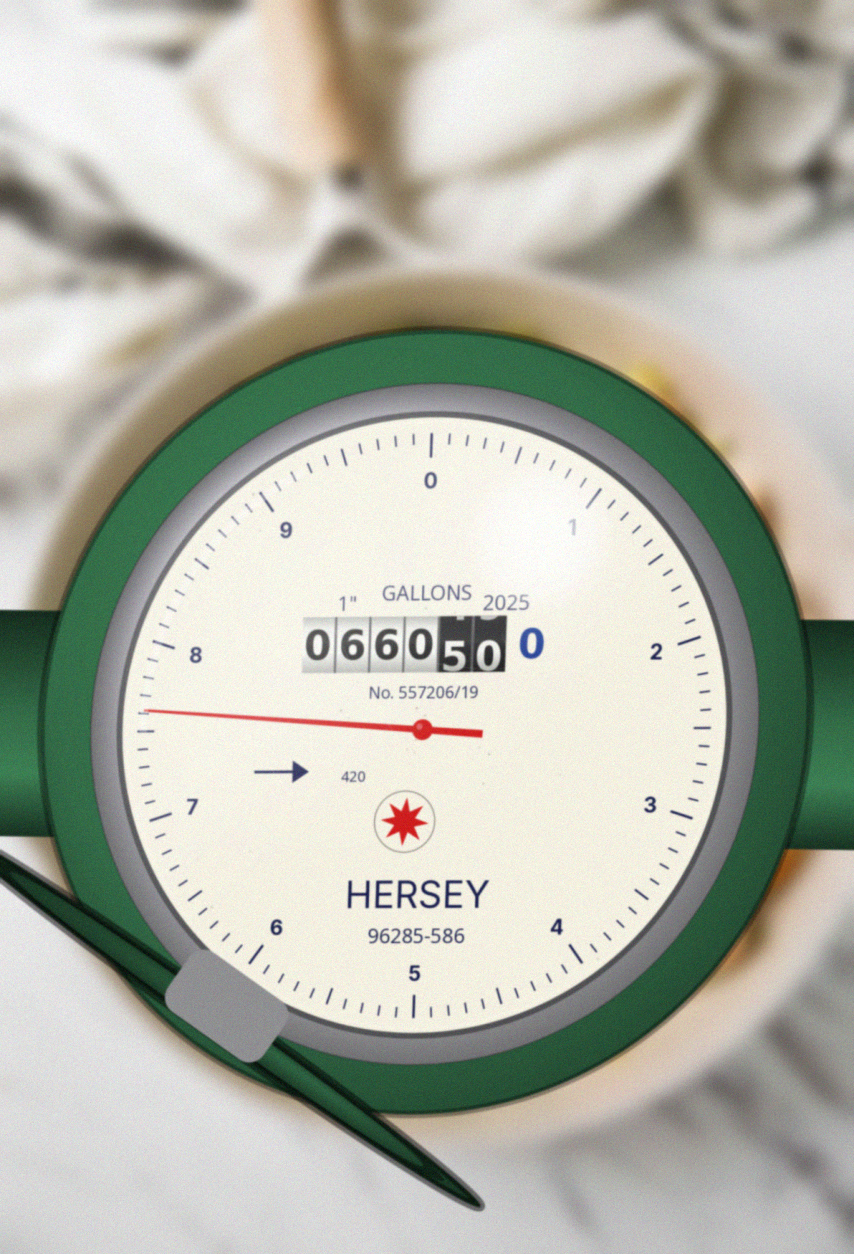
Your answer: **660497.6** gal
